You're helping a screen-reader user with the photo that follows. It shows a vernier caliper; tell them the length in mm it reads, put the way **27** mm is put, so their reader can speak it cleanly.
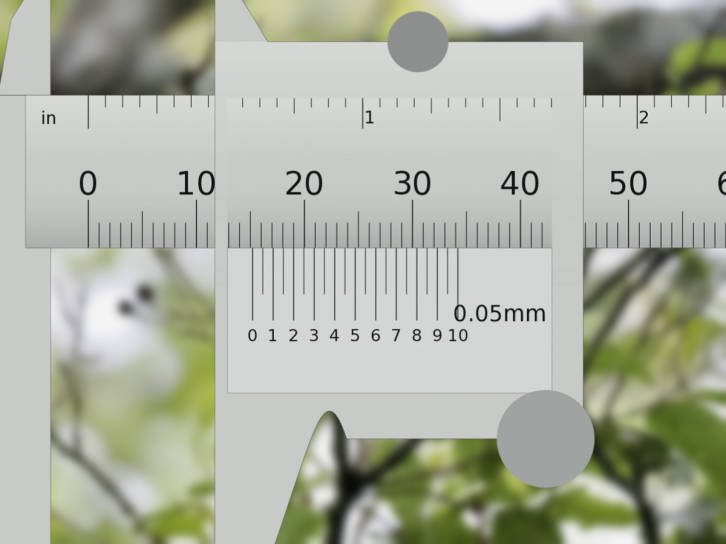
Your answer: **15.2** mm
